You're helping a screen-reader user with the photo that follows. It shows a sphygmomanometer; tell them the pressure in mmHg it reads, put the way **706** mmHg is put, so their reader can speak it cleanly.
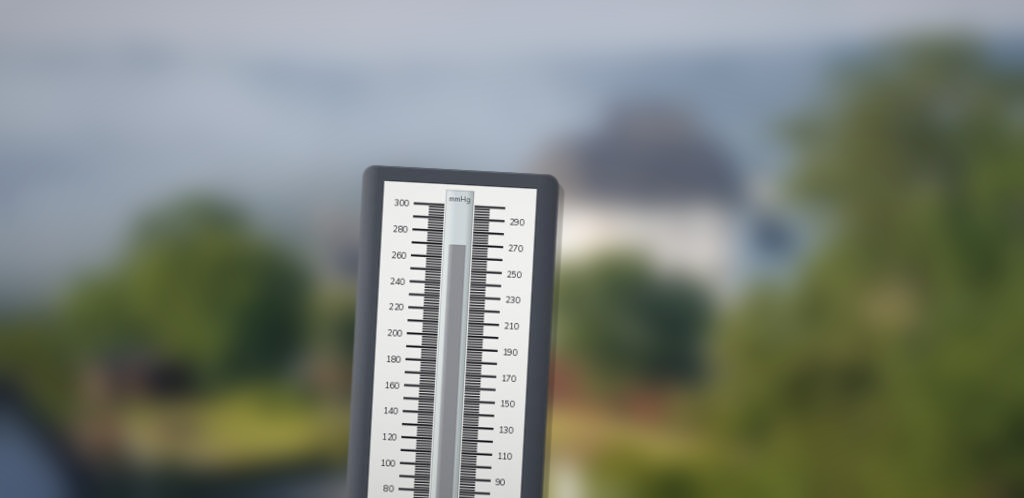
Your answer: **270** mmHg
